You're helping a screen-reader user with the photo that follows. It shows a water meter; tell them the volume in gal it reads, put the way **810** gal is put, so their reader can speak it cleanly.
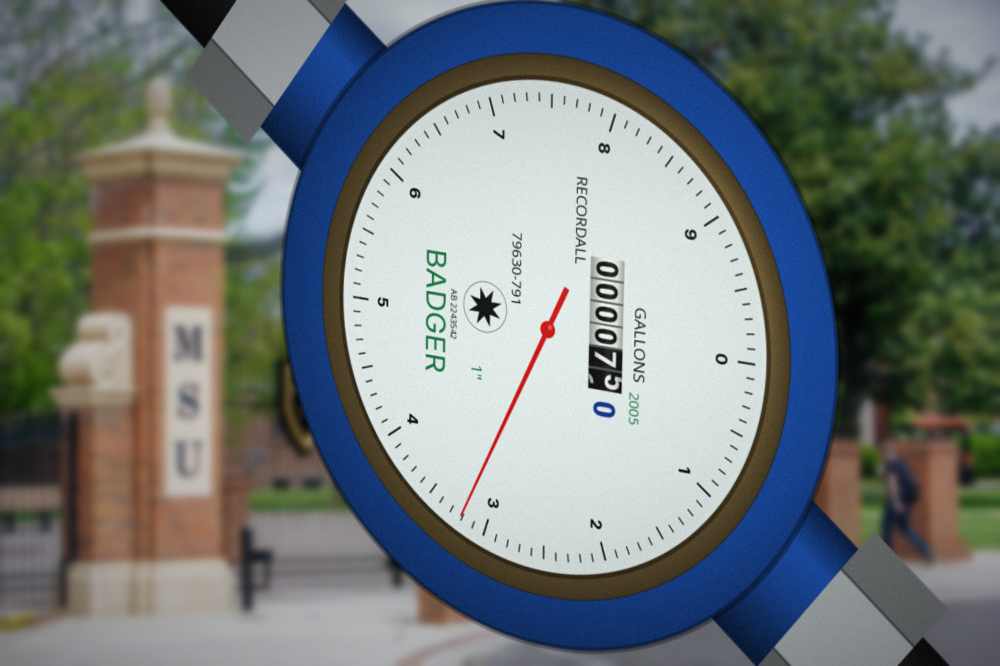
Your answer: **753.2** gal
